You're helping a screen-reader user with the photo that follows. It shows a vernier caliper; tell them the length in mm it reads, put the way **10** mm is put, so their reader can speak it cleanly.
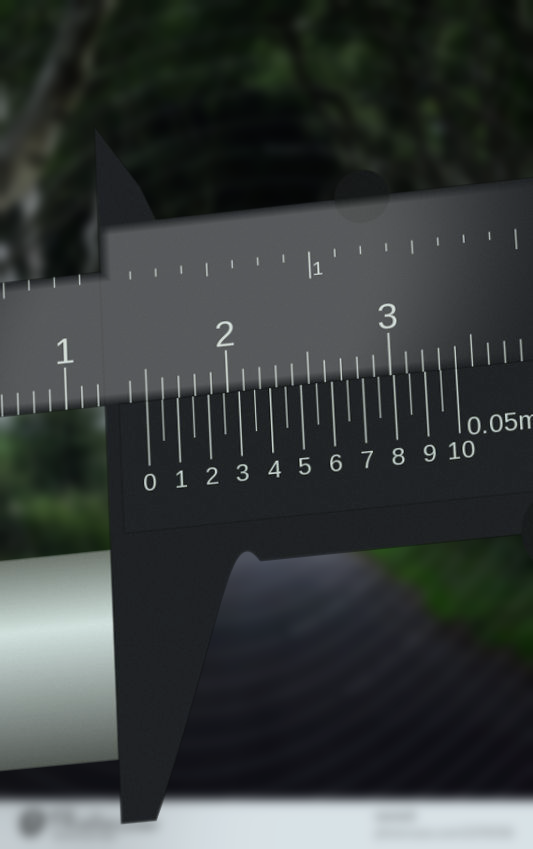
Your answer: **15.0** mm
